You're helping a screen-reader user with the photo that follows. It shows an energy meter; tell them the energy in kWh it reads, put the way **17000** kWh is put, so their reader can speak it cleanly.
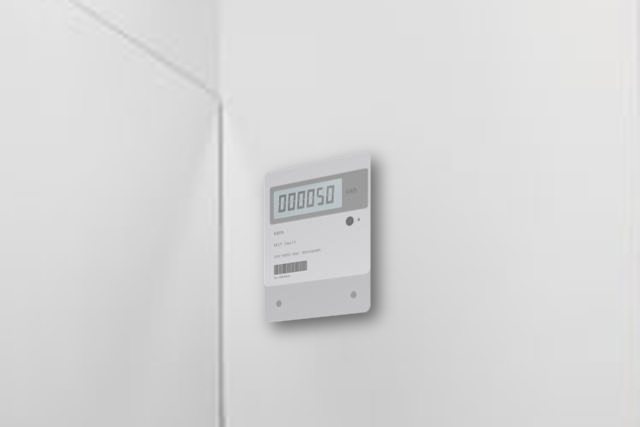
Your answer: **50** kWh
